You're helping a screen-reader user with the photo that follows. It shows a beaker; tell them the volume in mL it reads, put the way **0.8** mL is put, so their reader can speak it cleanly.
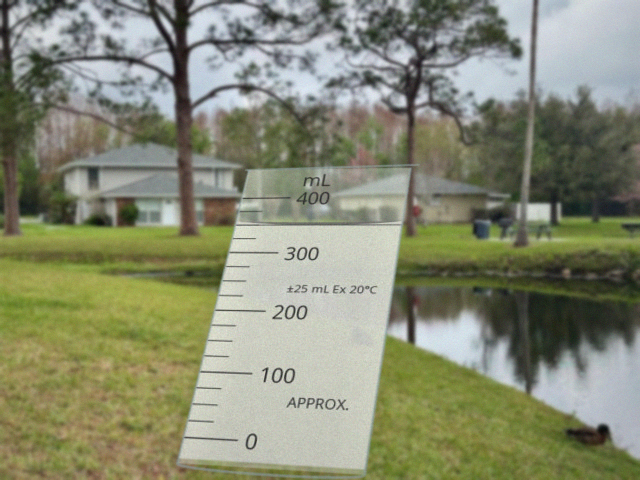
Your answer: **350** mL
